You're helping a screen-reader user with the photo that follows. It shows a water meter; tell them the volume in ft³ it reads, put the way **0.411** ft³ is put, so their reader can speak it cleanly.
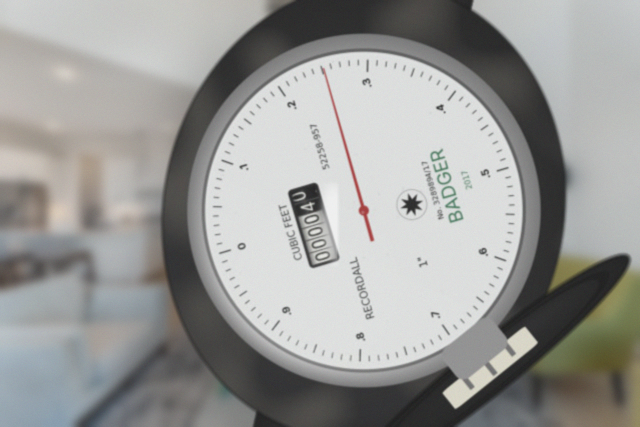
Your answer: **40.25** ft³
